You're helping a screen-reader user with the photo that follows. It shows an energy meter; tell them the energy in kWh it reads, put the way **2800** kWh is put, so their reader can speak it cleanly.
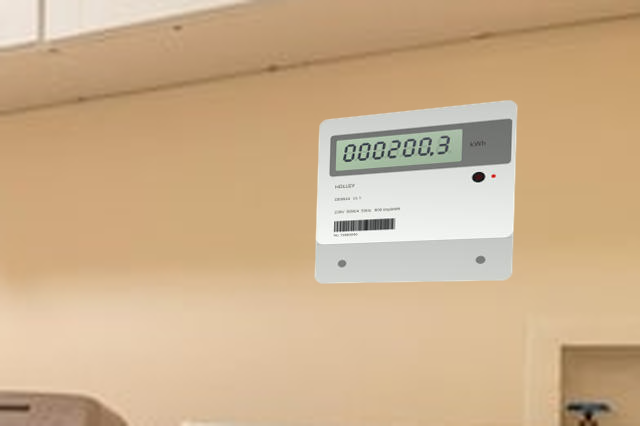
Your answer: **200.3** kWh
